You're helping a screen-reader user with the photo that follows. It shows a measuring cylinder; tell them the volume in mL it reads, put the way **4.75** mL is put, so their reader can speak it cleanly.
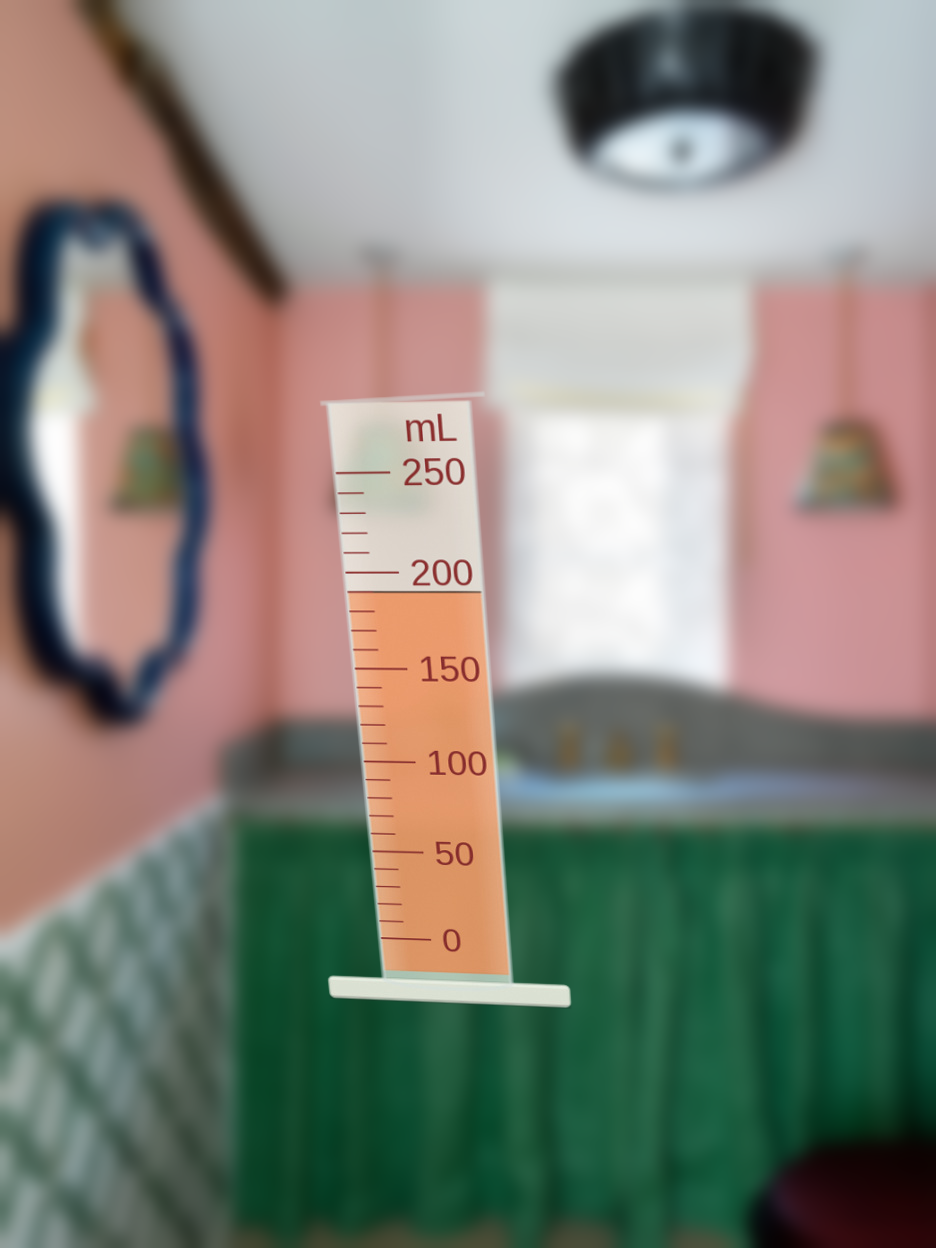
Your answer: **190** mL
